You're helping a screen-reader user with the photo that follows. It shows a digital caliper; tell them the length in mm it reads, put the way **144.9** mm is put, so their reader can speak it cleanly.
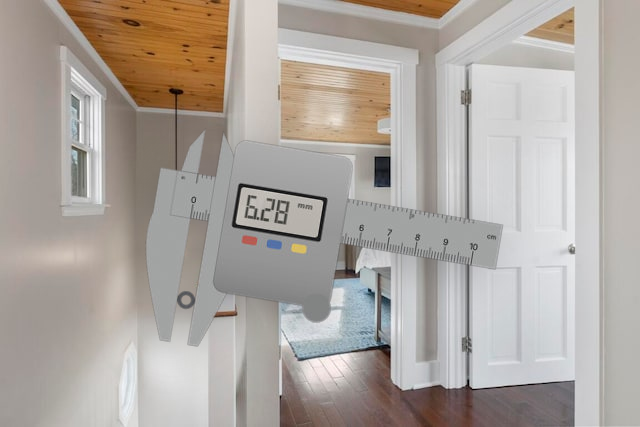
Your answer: **6.28** mm
